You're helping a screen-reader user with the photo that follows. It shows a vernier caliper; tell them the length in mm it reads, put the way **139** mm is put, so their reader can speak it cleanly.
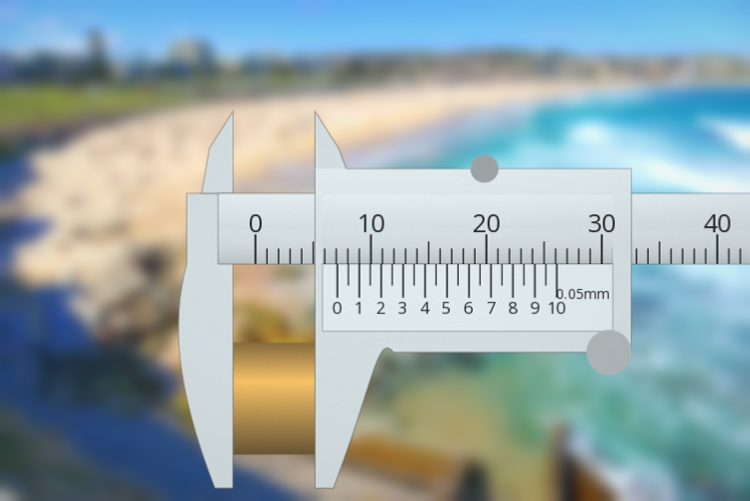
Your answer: **7.1** mm
